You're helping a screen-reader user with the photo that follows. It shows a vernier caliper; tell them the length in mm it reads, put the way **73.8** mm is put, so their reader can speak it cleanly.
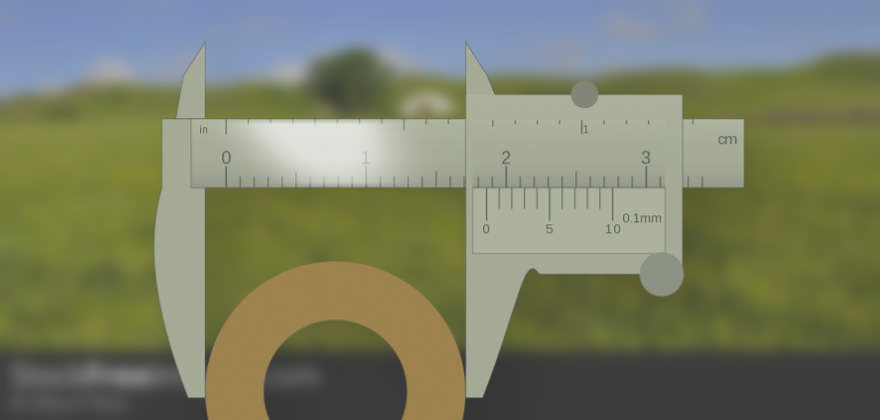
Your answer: **18.6** mm
